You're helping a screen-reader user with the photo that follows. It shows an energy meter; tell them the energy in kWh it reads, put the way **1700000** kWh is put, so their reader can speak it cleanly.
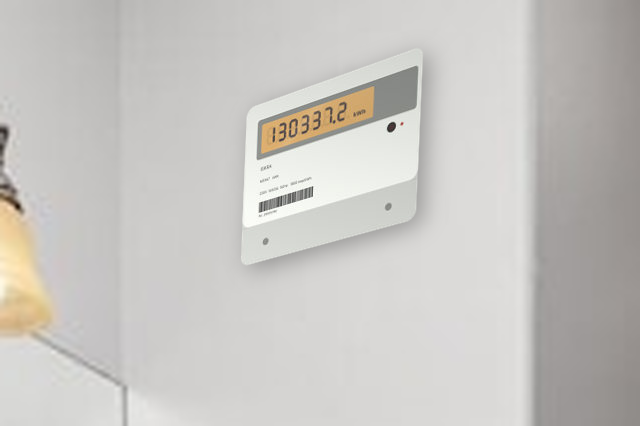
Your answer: **130337.2** kWh
